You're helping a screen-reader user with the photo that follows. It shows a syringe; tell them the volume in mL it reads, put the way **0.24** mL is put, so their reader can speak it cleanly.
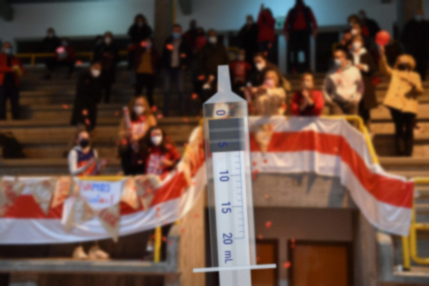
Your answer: **1** mL
